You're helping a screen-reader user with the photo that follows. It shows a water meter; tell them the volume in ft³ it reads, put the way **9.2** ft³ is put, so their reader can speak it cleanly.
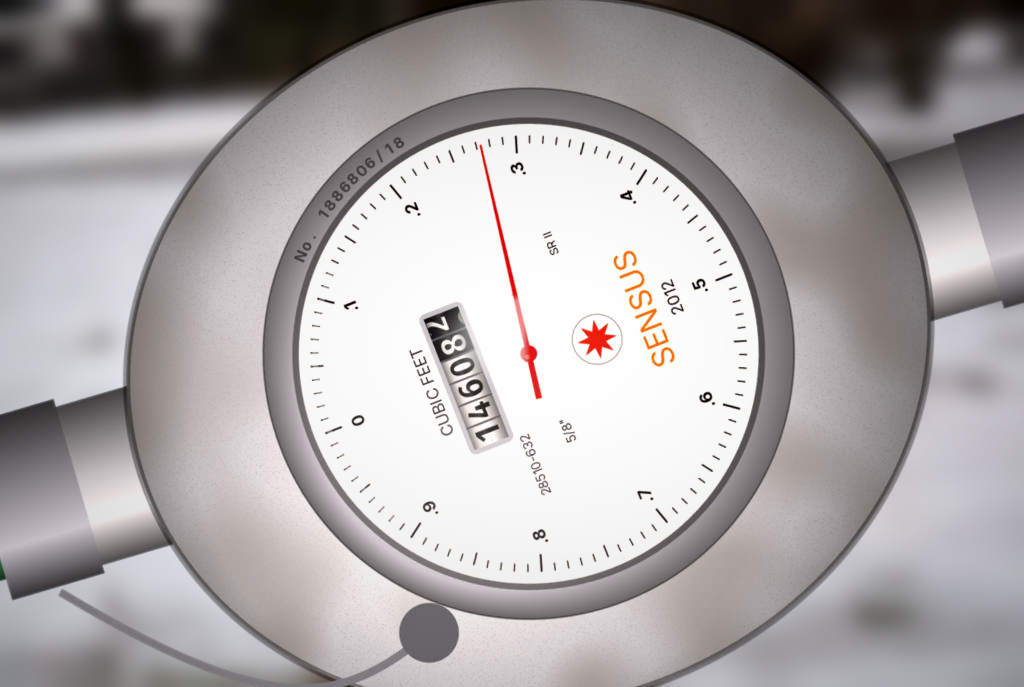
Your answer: **146082.27** ft³
